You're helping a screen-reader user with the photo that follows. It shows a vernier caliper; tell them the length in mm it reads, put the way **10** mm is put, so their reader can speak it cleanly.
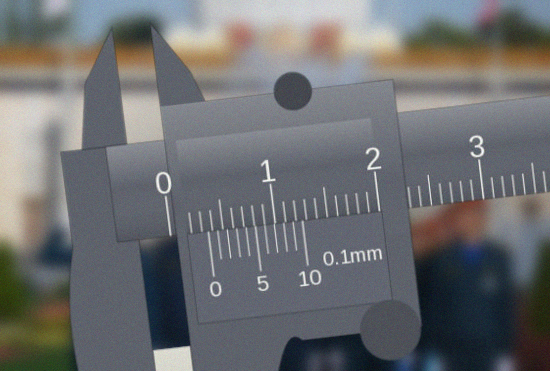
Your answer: **3.6** mm
